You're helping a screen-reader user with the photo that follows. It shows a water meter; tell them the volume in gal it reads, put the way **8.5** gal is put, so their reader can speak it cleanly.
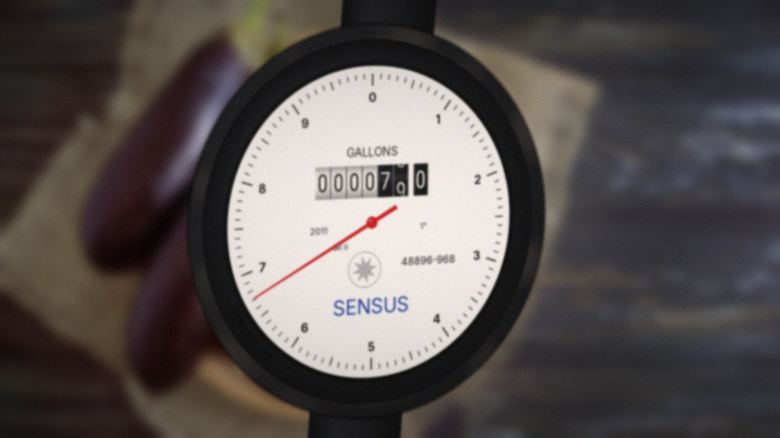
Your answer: **786.7** gal
